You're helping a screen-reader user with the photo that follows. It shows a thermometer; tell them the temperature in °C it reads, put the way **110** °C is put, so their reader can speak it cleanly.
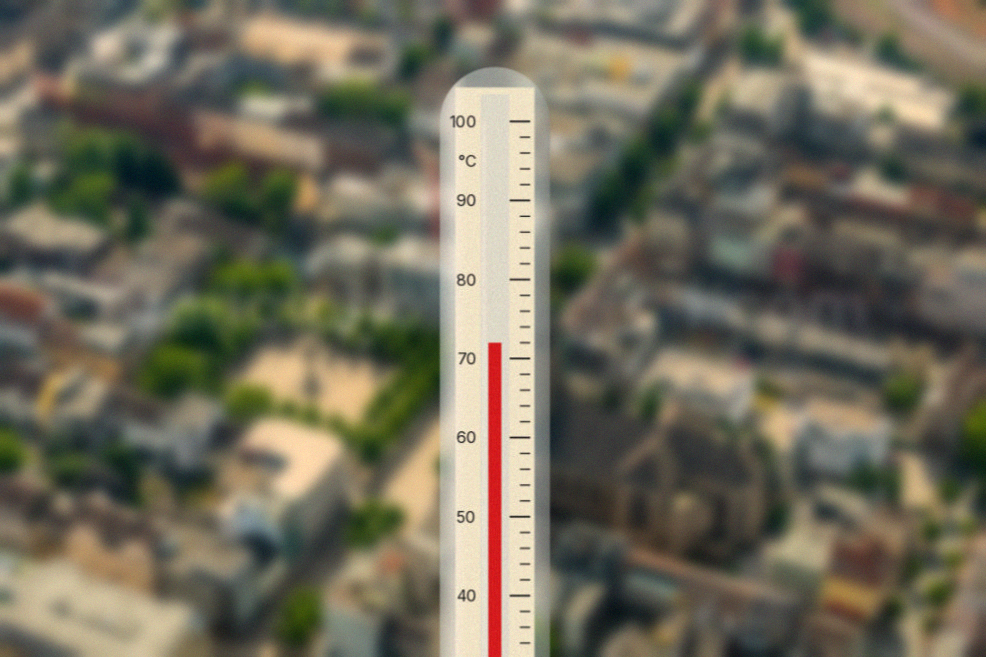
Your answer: **72** °C
